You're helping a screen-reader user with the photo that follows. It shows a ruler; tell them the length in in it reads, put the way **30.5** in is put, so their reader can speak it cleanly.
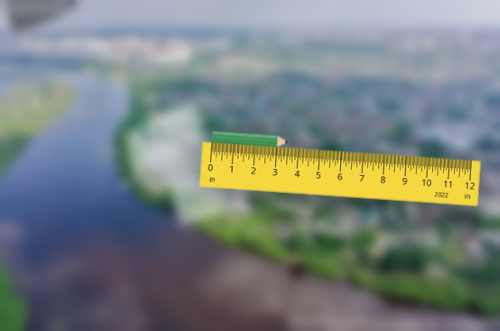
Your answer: **3.5** in
